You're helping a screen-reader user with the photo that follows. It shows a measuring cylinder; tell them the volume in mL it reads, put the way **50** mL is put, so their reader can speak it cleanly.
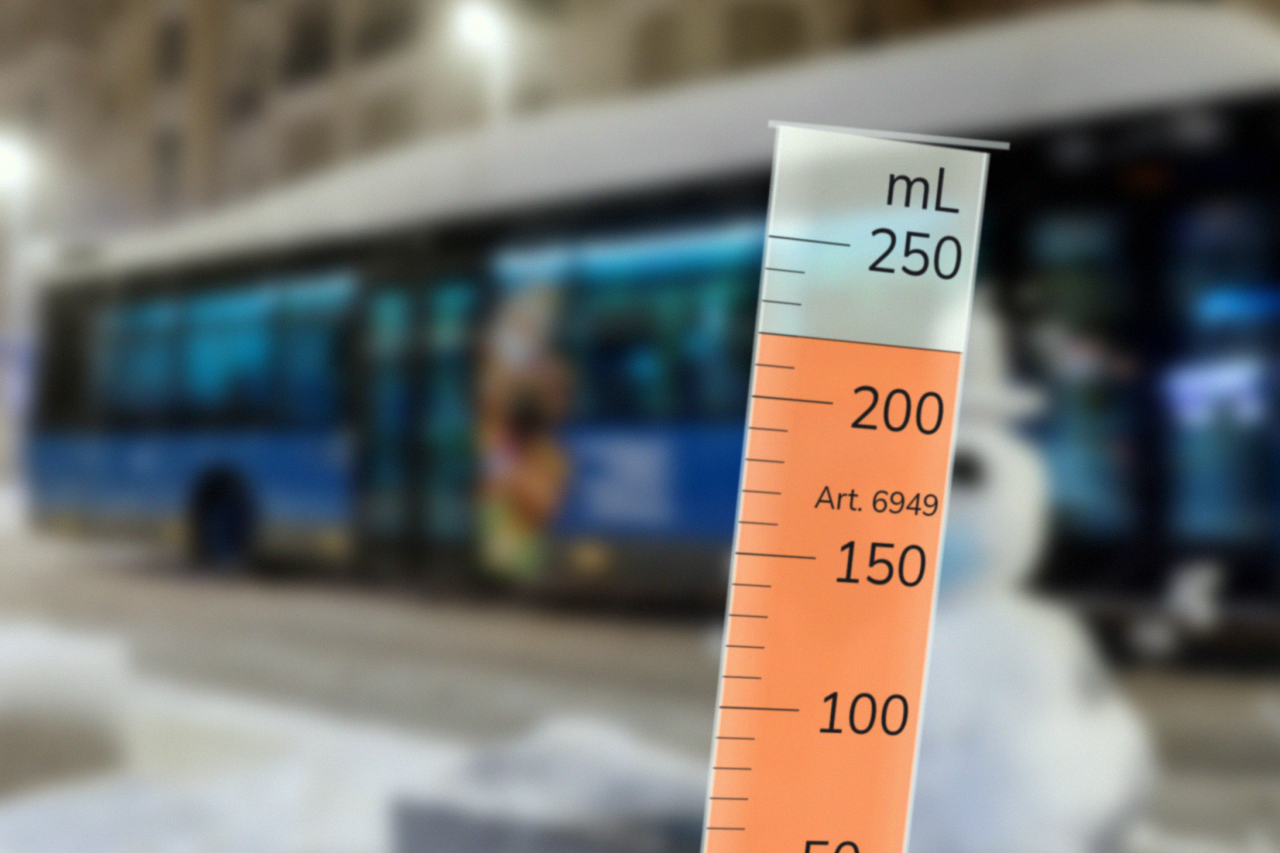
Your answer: **220** mL
